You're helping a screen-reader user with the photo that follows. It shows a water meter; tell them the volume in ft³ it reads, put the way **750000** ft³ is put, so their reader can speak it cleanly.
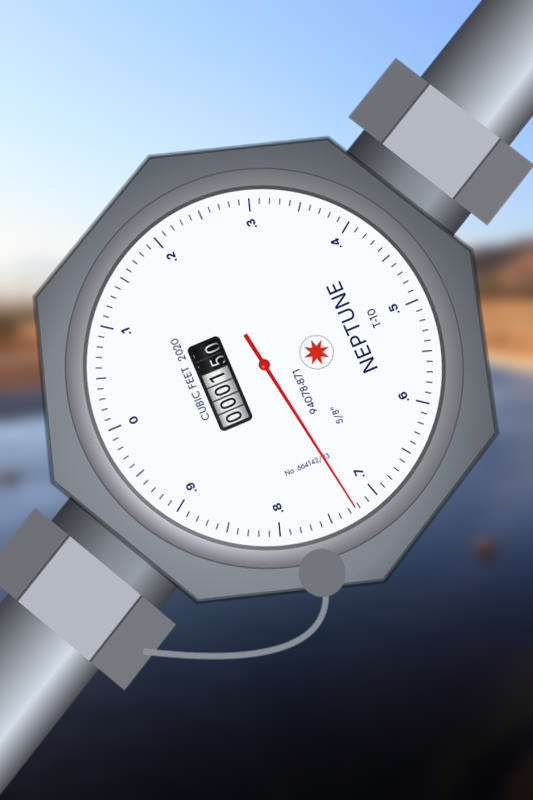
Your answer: **149.72** ft³
